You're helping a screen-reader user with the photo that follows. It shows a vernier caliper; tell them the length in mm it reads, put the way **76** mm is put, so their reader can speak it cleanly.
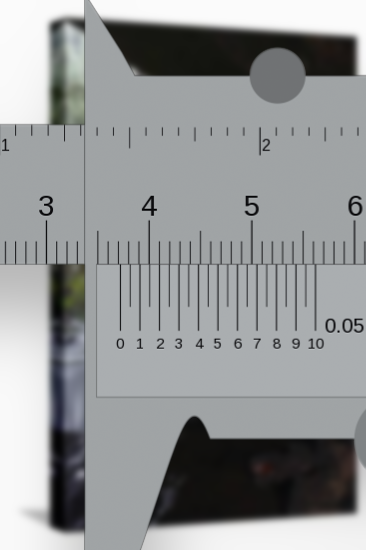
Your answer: **37.2** mm
